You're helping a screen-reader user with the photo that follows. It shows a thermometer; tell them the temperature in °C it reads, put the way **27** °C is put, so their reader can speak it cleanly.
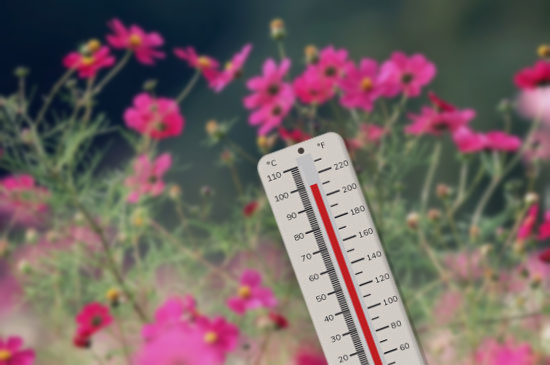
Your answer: **100** °C
